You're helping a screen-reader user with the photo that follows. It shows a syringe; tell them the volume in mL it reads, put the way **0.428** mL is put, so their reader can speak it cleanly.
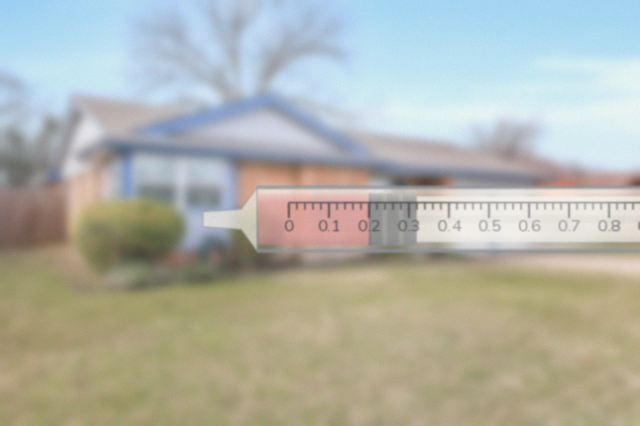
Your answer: **0.2** mL
